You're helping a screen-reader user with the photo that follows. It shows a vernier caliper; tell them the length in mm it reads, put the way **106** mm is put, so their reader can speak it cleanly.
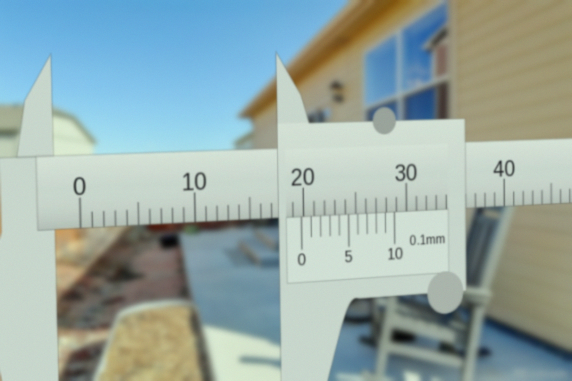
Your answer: **19.8** mm
